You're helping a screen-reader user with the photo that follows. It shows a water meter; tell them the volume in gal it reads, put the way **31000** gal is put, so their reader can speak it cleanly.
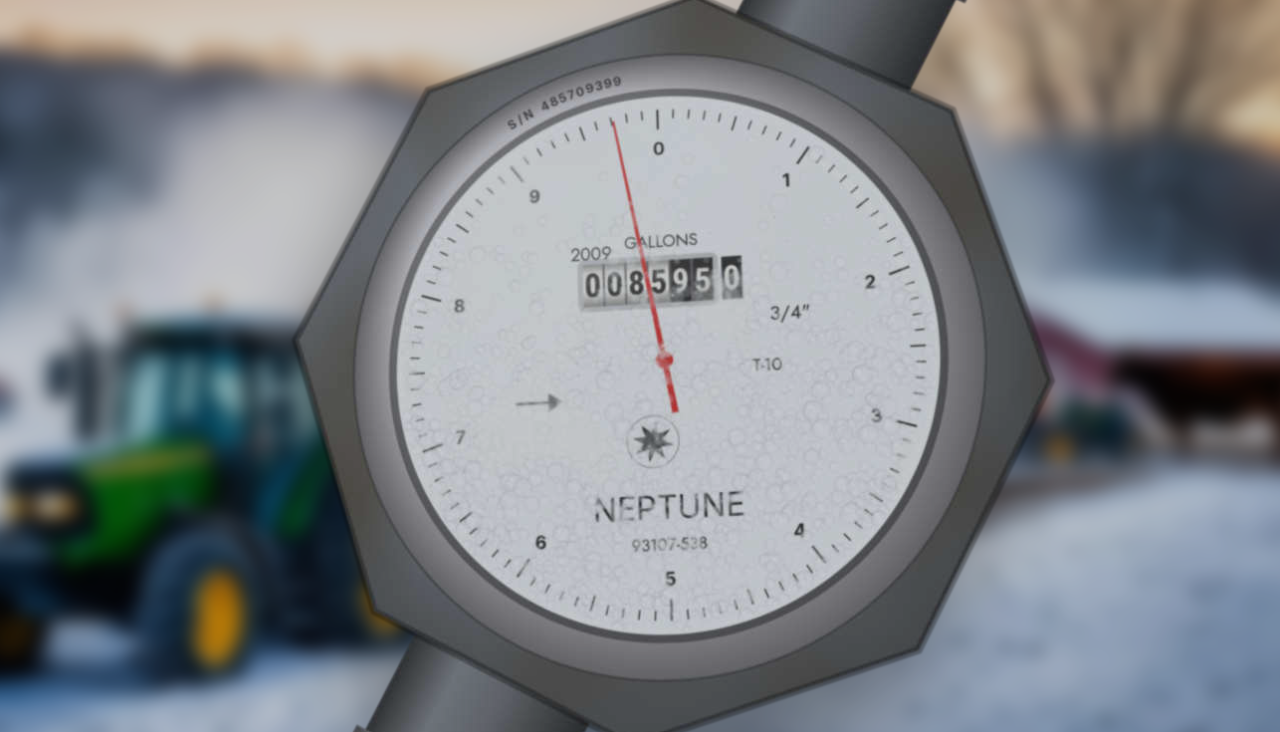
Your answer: **85949.7** gal
